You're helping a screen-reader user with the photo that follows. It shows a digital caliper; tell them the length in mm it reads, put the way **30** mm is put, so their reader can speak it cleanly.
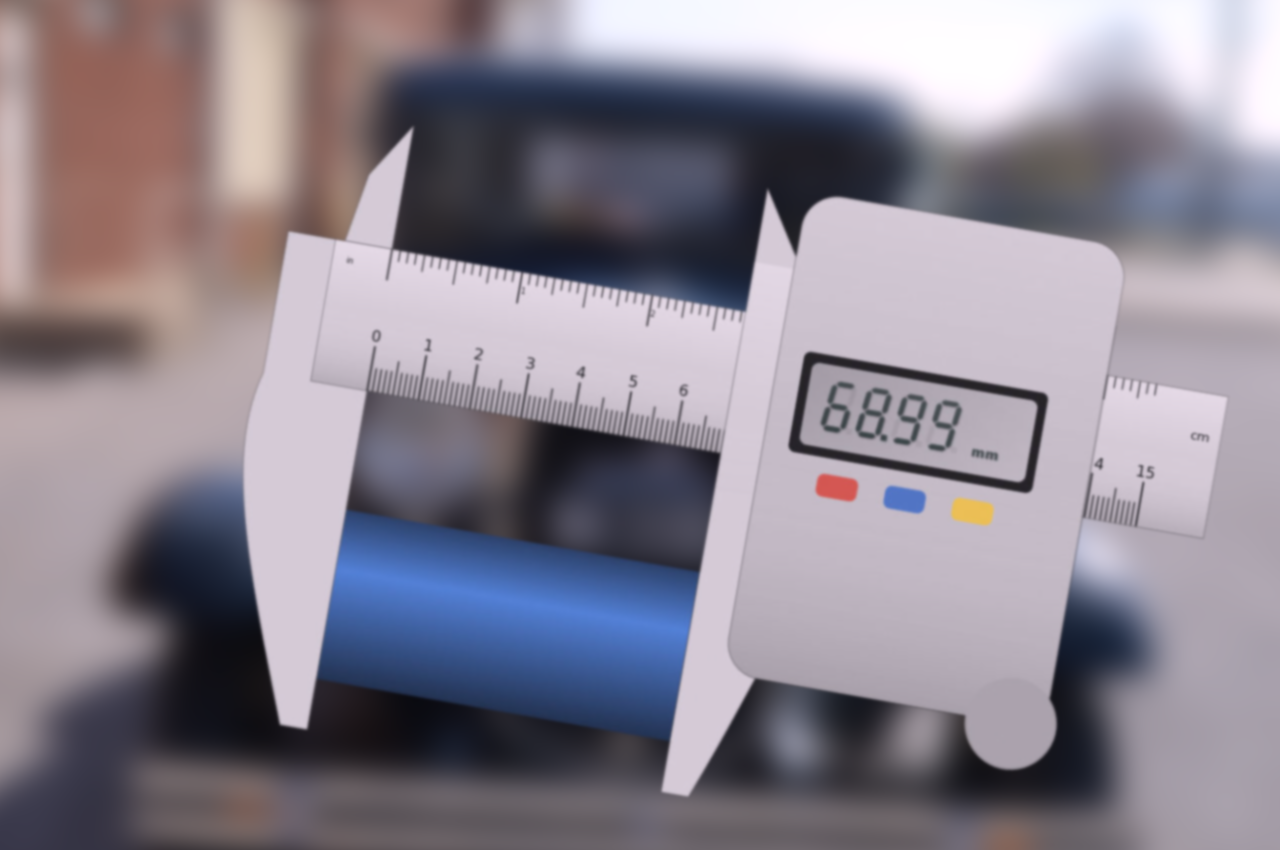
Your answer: **68.99** mm
